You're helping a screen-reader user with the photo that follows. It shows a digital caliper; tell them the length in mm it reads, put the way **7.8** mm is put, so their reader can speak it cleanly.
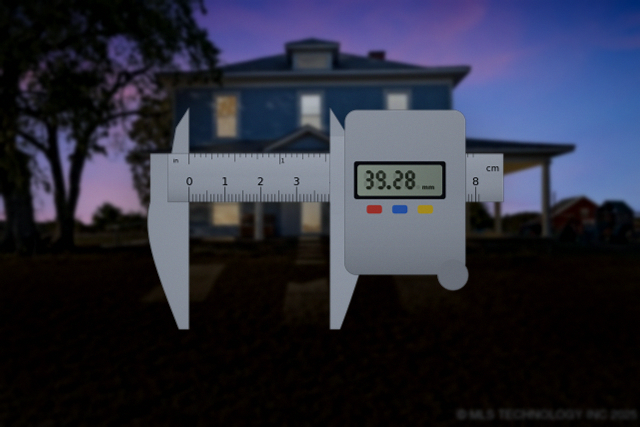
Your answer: **39.28** mm
